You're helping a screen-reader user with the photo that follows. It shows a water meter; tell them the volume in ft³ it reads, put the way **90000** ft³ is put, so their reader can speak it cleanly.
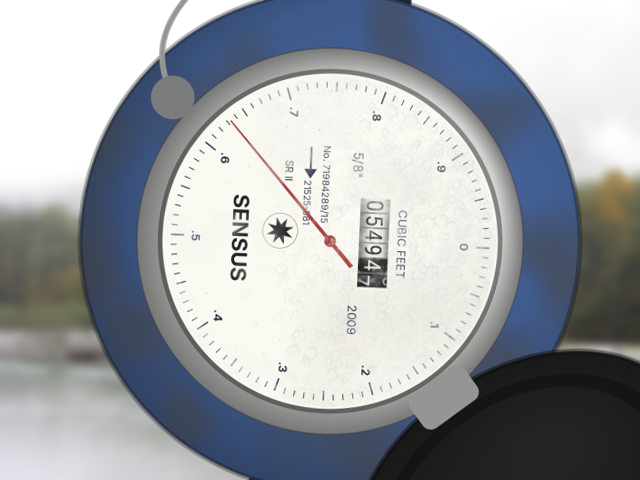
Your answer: **54946.63** ft³
